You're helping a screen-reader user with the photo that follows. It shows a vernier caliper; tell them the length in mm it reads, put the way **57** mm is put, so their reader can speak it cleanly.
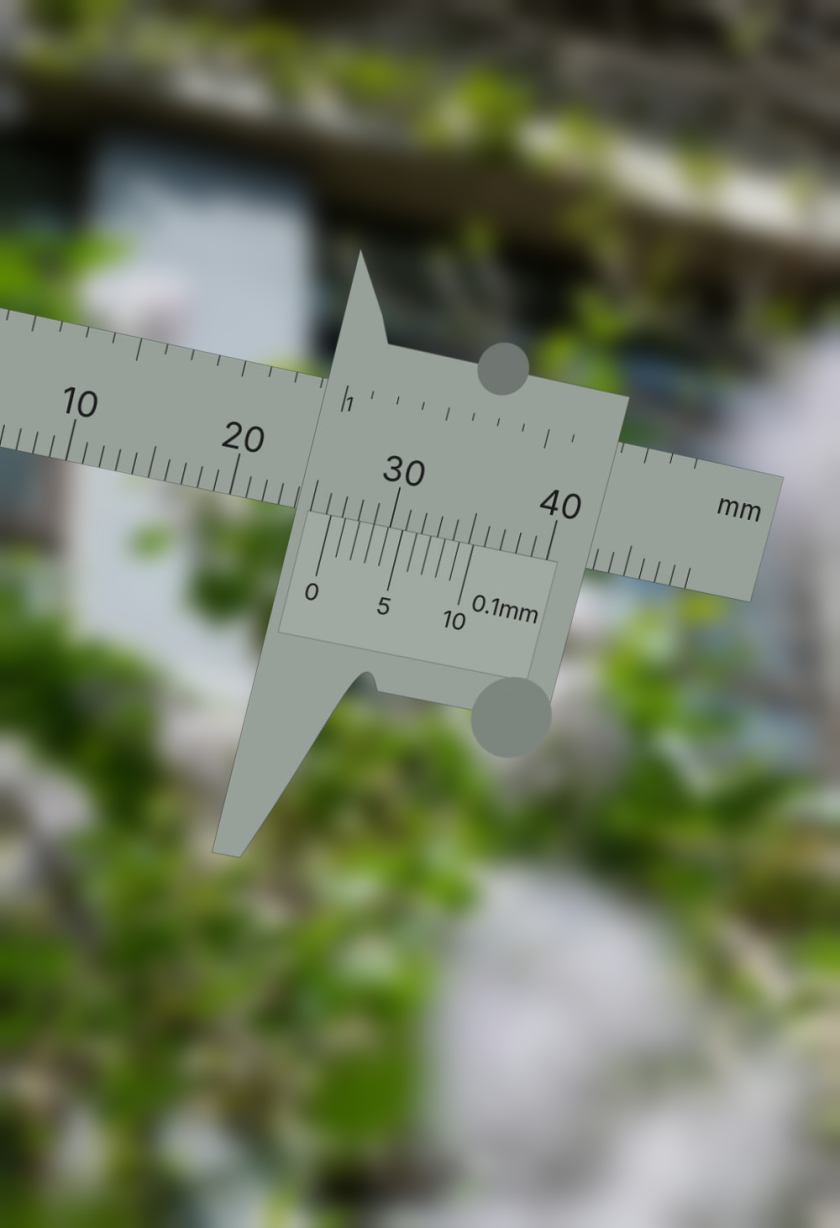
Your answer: **26.3** mm
